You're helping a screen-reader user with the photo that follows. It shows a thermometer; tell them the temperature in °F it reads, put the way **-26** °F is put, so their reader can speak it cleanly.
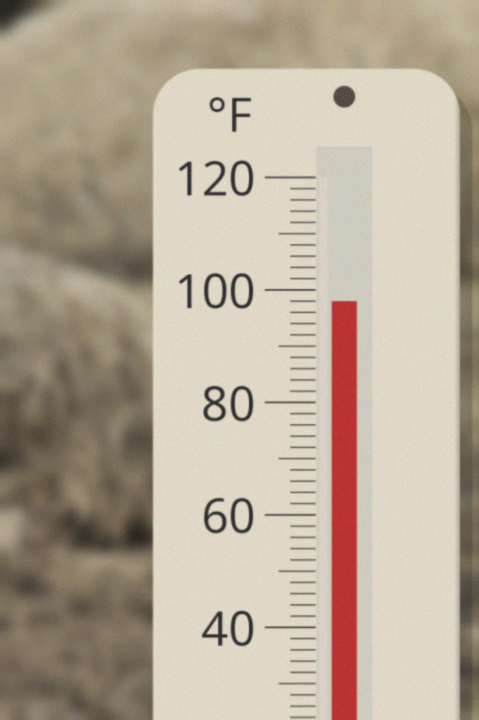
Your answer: **98** °F
